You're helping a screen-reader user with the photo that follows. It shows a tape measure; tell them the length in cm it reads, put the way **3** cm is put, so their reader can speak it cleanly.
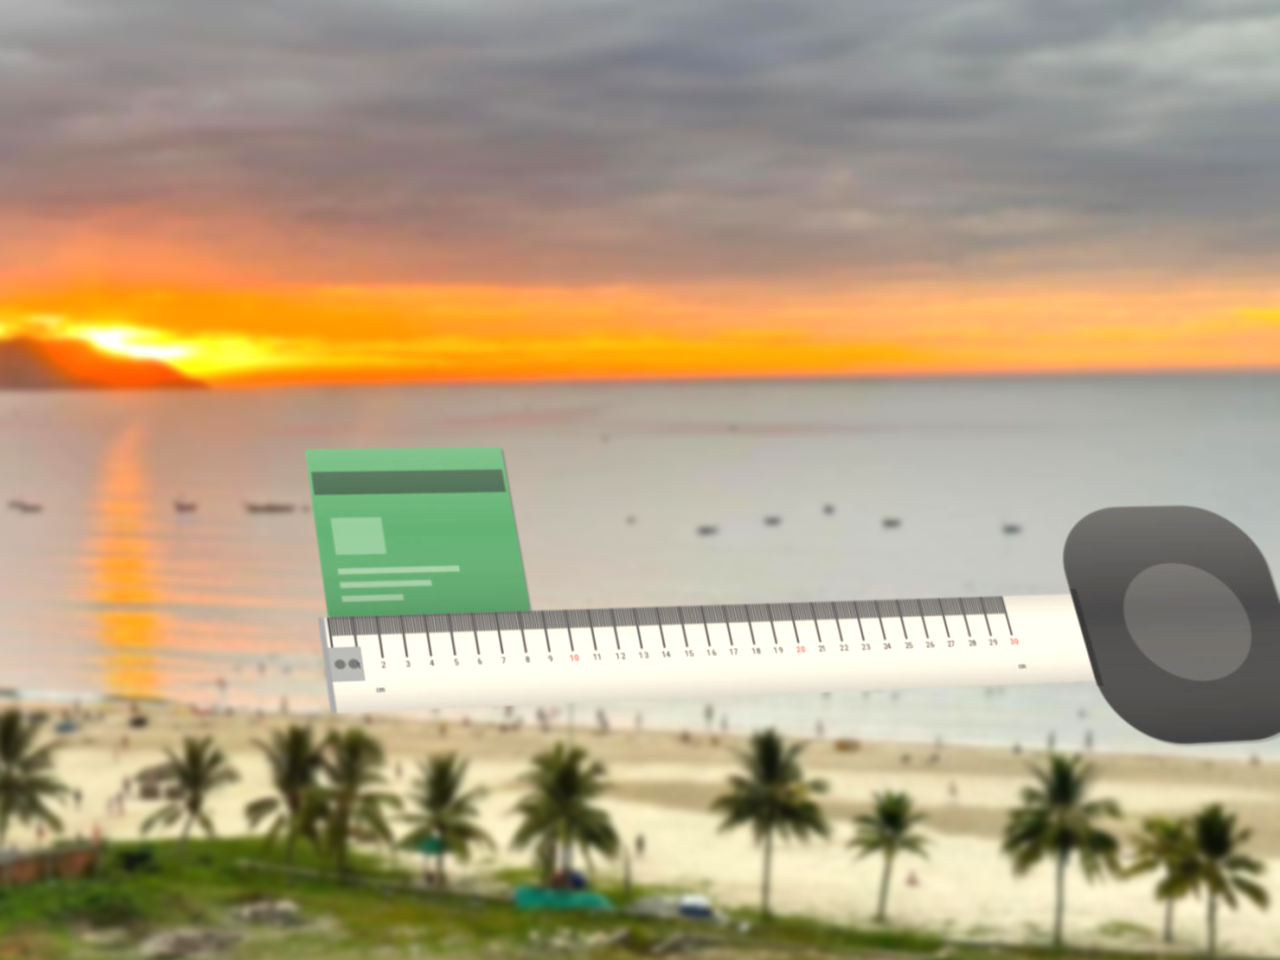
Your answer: **8.5** cm
